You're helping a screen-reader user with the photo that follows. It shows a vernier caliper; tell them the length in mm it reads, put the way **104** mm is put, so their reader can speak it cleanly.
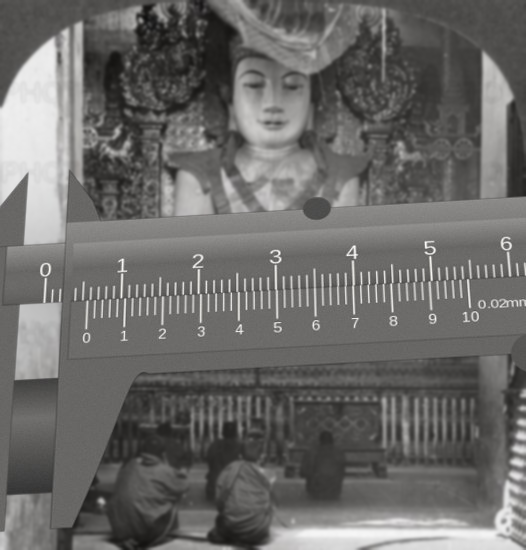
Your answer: **5.6** mm
